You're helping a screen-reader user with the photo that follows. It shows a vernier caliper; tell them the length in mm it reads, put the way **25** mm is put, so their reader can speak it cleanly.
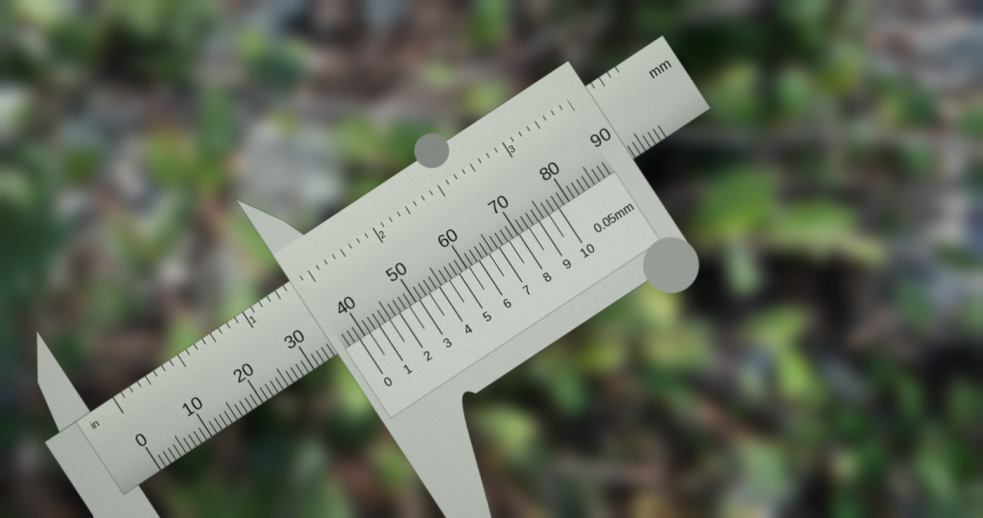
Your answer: **39.0** mm
